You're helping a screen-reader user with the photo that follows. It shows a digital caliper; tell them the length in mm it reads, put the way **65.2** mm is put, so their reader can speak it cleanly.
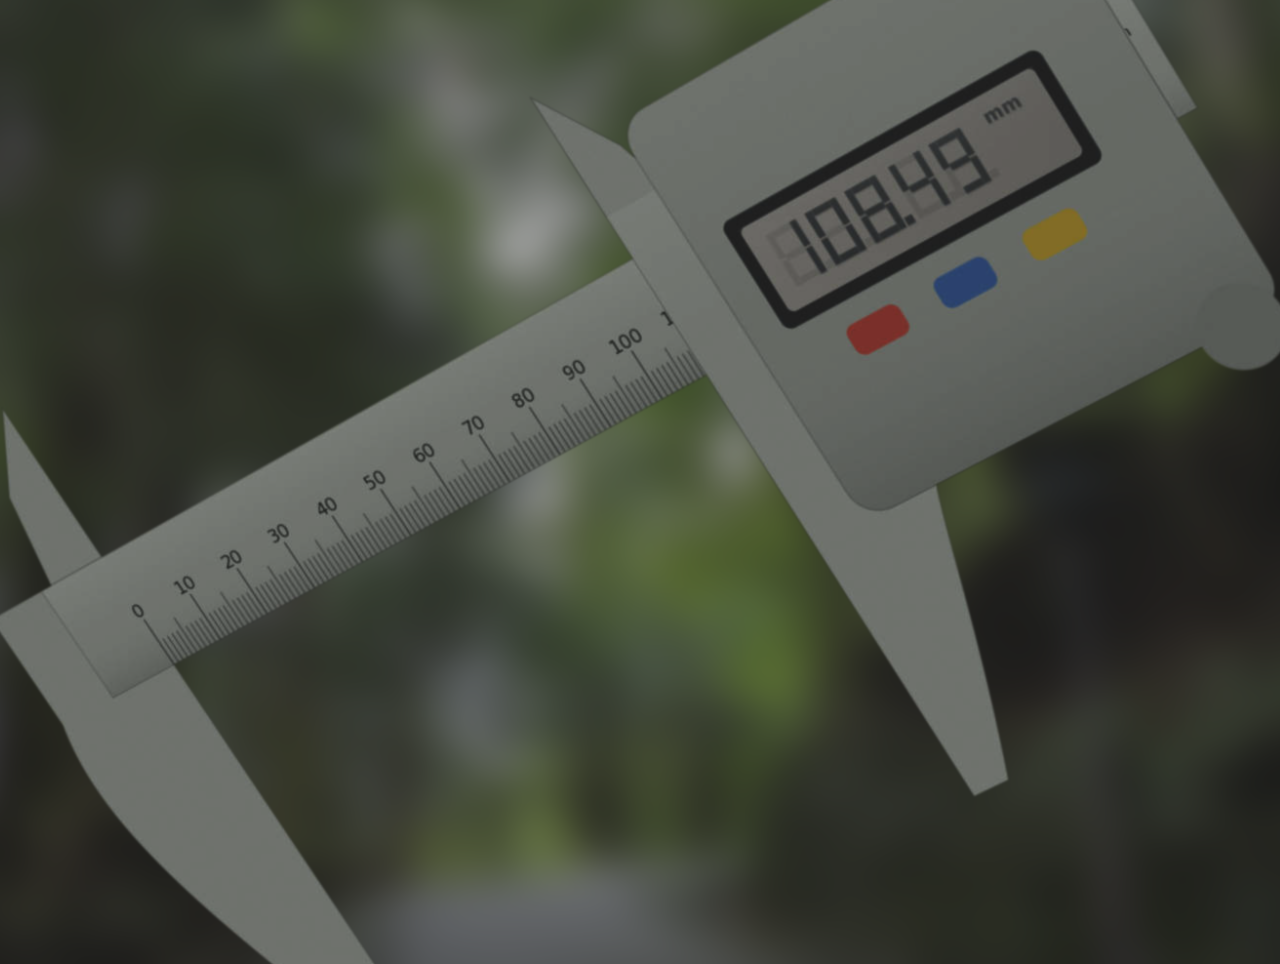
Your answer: **108.49** mm
